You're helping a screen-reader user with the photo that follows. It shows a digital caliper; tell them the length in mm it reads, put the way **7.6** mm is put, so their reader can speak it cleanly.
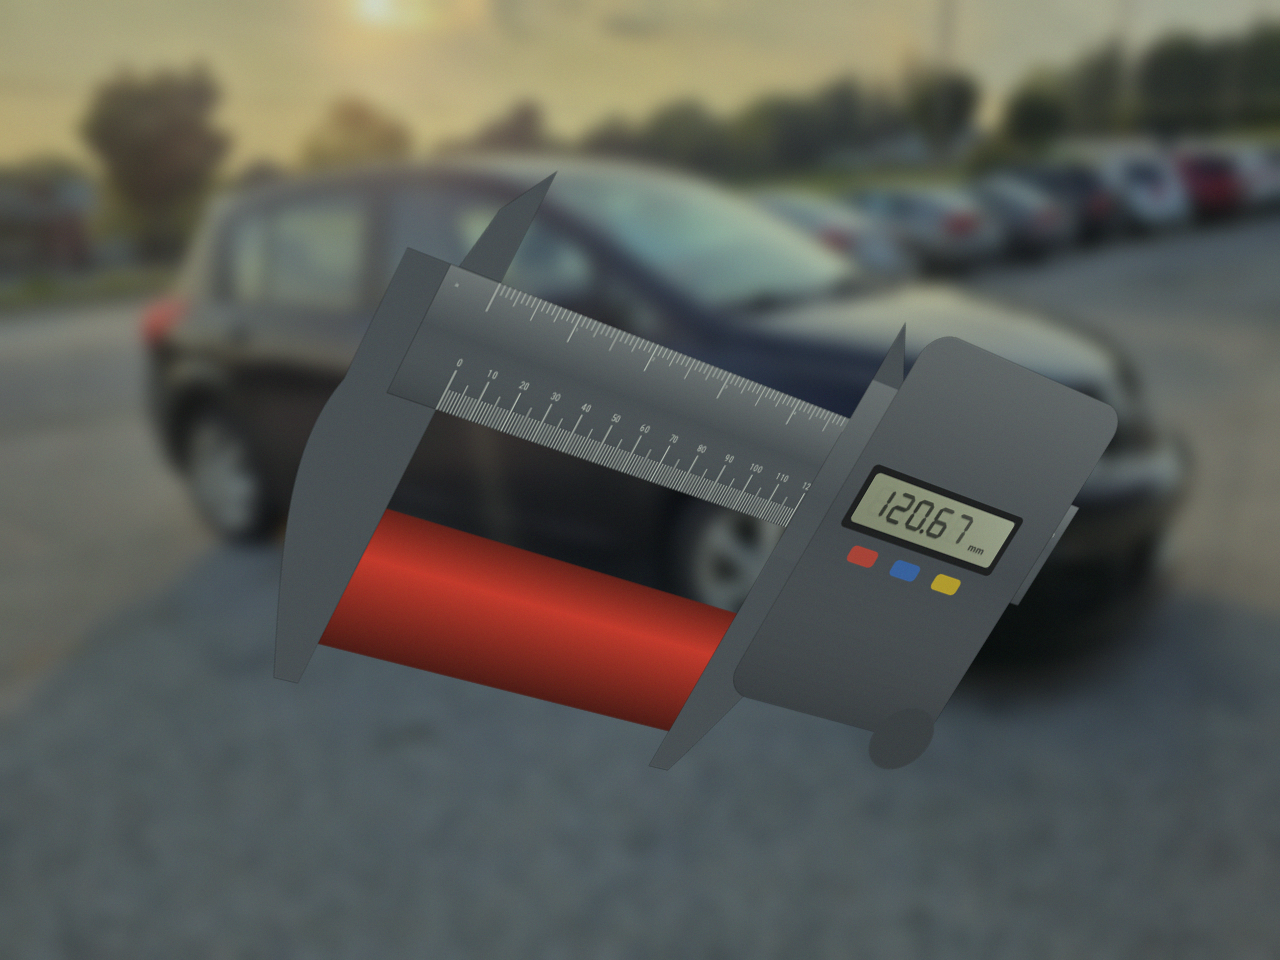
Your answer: **120.67** mm
